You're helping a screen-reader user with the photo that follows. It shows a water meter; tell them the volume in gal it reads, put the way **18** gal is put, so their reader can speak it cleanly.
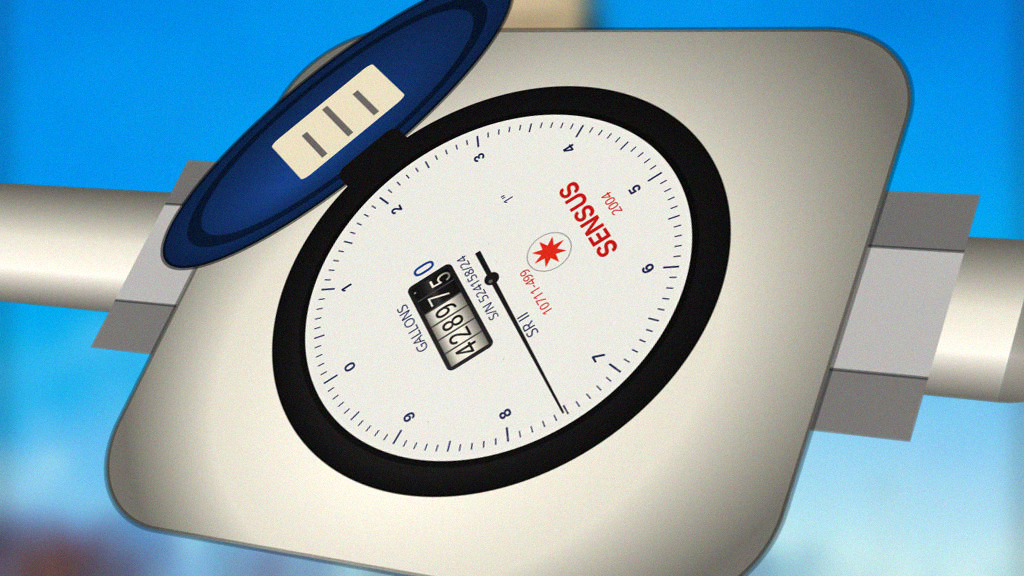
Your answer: **4289747.5** gal
